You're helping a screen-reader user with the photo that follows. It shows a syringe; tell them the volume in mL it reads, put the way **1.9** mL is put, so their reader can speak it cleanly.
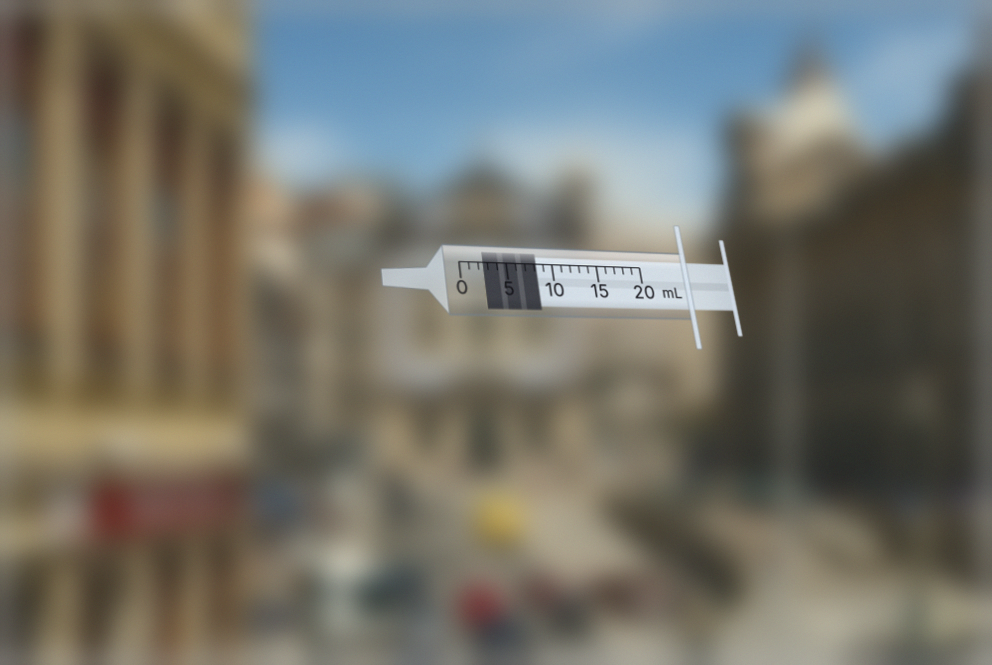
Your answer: **2.5** mL
